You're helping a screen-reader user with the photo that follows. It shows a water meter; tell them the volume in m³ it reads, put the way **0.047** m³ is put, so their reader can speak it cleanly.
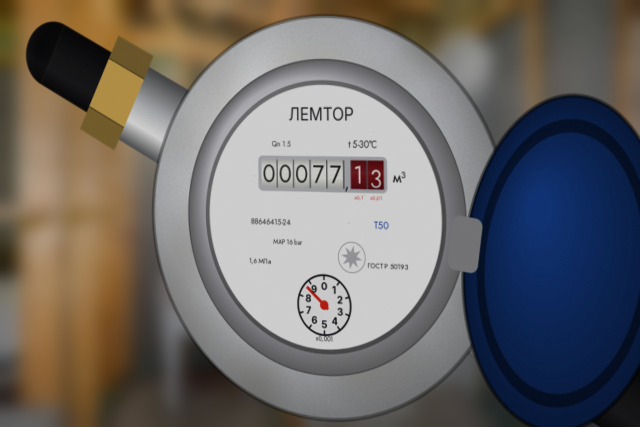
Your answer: **77.128** m³
